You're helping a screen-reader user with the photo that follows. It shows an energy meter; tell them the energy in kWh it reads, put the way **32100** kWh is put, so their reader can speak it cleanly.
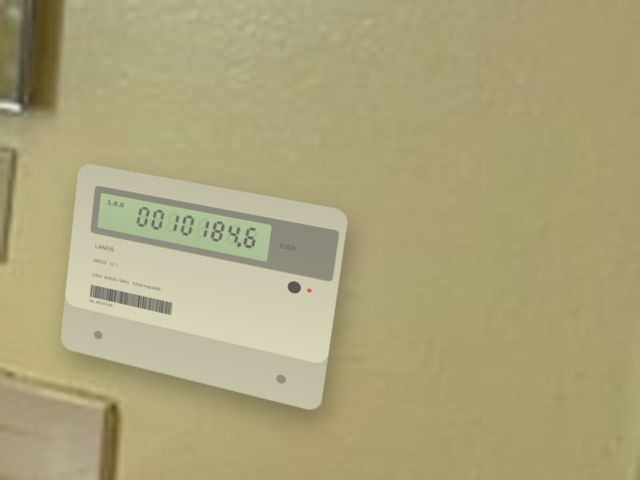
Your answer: **10184.6** kWh
